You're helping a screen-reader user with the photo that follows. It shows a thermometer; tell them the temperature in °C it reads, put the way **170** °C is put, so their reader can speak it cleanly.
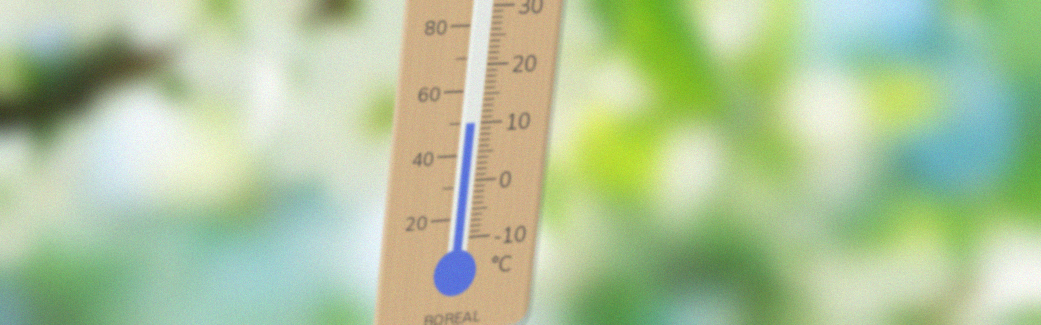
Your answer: **10** °C
